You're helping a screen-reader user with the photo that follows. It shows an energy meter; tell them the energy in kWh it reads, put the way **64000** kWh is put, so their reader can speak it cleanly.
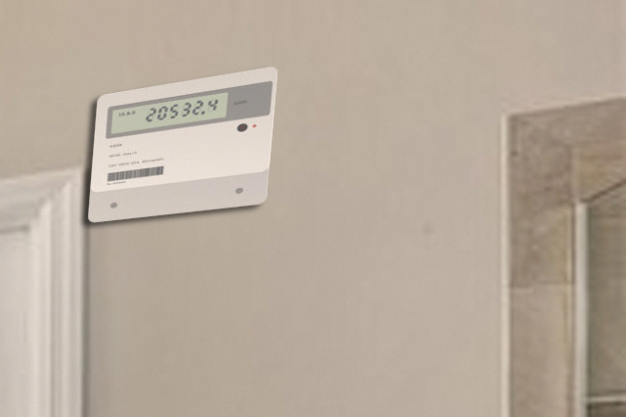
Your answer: **20532.4** kWh
